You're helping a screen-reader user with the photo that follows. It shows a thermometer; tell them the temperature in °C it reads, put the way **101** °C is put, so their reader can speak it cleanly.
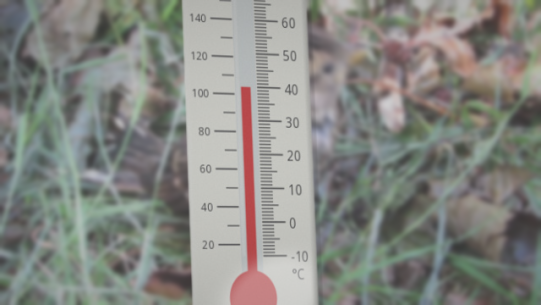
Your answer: **40** °C
